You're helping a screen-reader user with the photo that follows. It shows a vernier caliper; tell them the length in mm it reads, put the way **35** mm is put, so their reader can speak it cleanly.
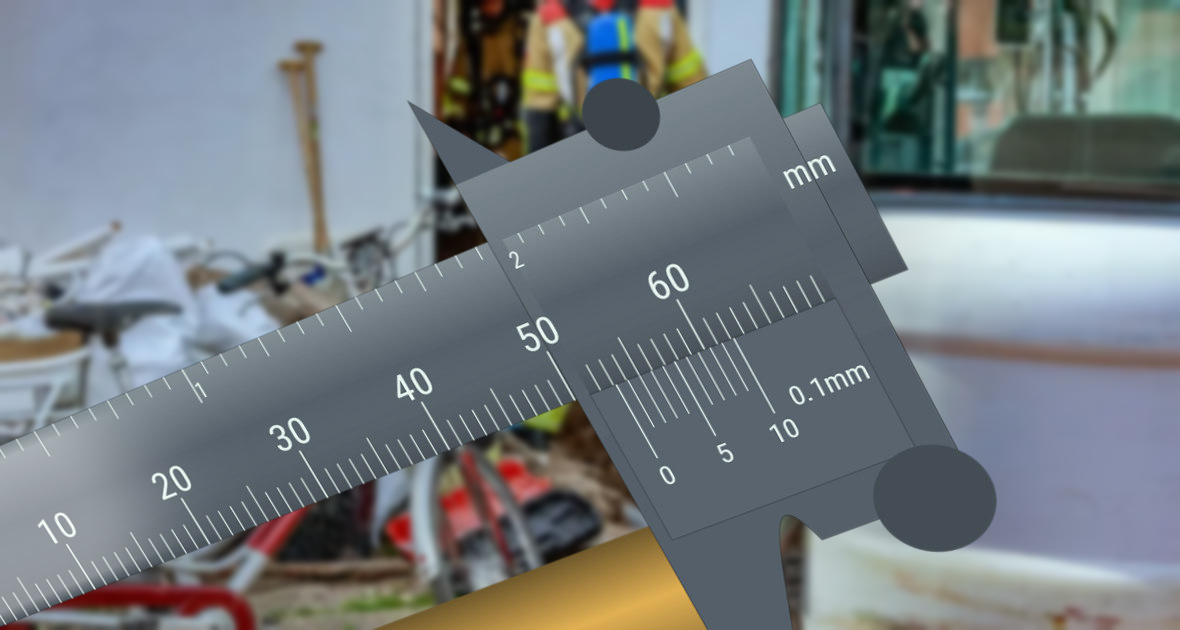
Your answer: **53.2** mm
